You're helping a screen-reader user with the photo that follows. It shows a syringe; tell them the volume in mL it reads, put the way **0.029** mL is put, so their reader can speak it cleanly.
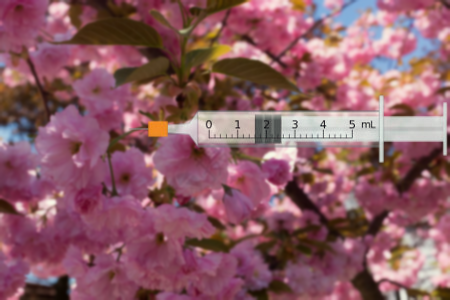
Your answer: **1.6** mL
